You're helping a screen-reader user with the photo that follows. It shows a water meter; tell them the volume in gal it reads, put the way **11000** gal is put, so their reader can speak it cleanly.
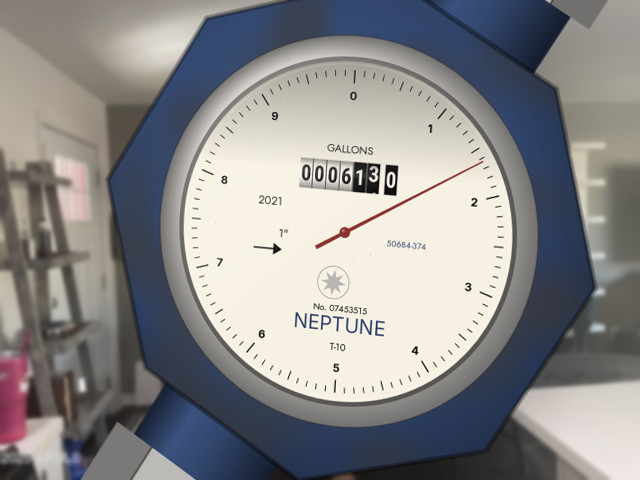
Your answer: **6131.6** gal
